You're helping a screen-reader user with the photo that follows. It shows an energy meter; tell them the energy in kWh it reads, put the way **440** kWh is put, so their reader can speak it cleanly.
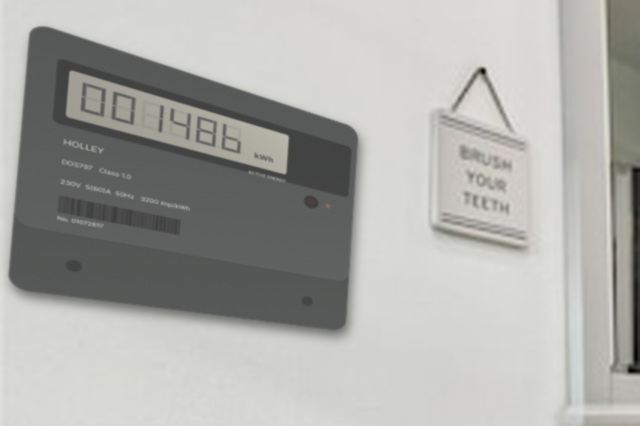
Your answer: **1486** kWh
